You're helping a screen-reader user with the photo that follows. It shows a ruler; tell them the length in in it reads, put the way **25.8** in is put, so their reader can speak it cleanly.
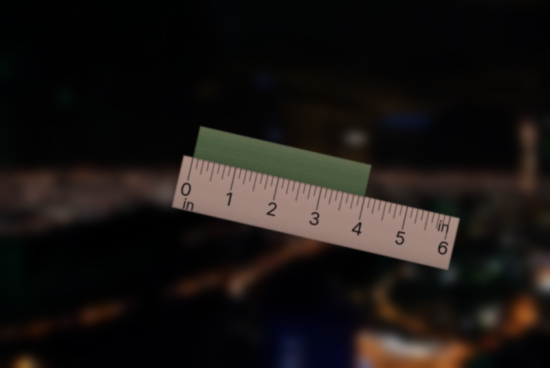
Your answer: **4** in
